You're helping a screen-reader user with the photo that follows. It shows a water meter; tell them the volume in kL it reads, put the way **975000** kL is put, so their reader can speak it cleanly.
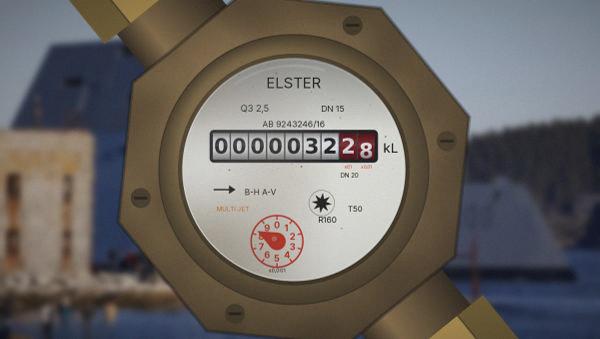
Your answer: **32.278** kL
